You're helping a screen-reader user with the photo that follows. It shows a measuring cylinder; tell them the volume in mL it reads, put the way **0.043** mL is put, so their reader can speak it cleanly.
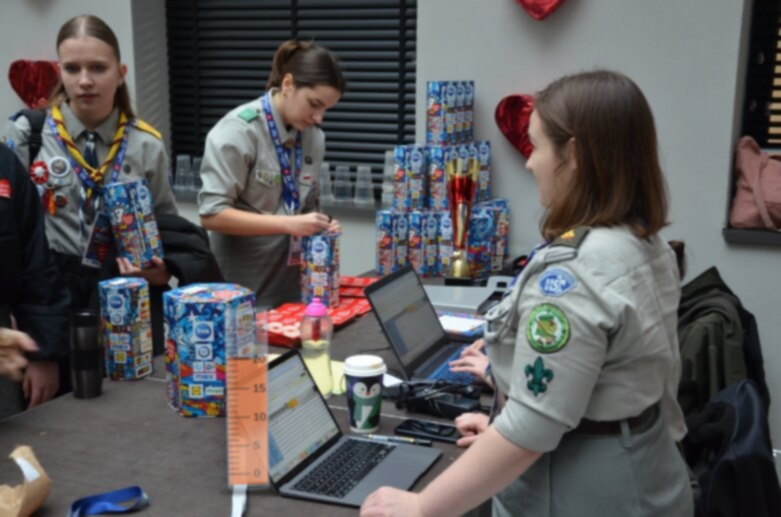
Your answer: **20** mL
